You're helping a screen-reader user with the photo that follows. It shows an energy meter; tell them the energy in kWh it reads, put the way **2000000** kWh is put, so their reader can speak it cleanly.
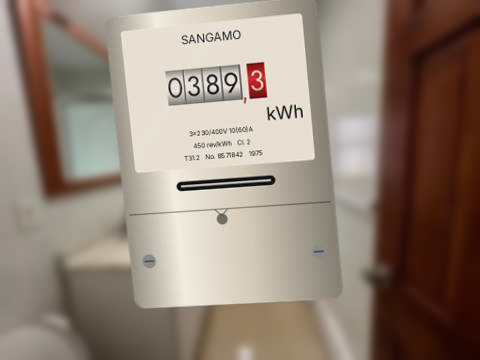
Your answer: **389.3** kWh
